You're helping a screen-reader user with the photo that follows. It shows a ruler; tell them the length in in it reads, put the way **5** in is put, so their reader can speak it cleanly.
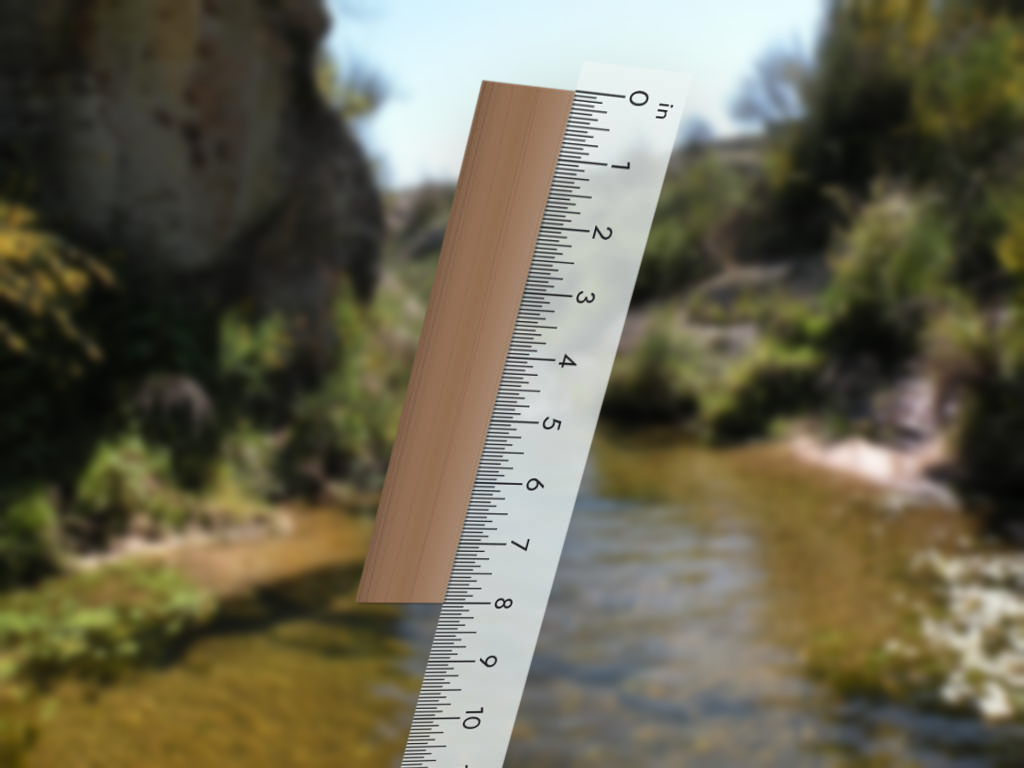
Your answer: **8** in
